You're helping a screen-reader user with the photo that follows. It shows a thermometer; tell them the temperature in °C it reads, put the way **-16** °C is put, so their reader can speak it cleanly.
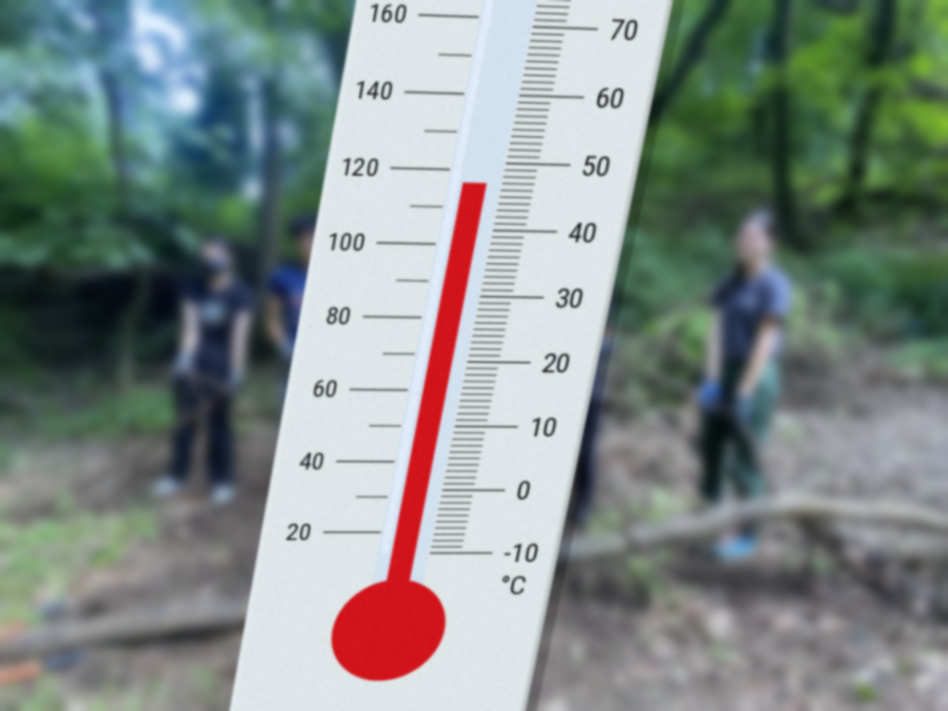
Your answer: **47** °C
